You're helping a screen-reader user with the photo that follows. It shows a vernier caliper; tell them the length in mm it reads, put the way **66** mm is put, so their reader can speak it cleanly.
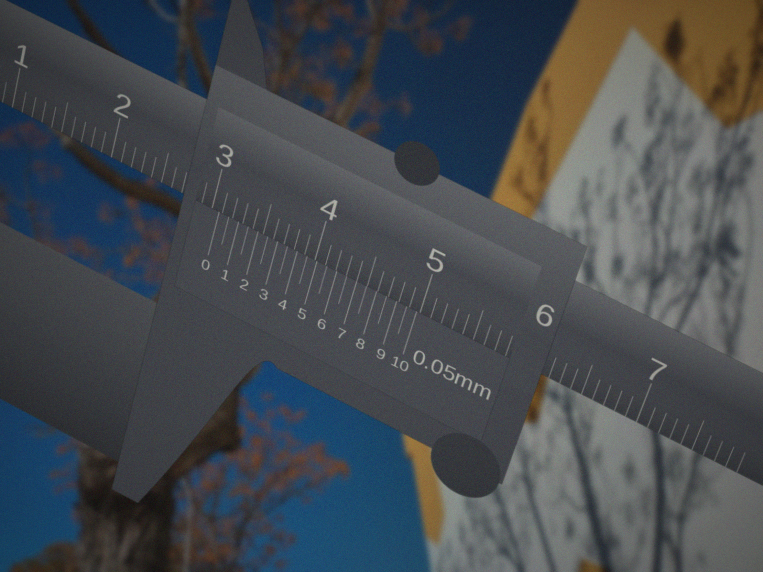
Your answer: **30.7** mm
